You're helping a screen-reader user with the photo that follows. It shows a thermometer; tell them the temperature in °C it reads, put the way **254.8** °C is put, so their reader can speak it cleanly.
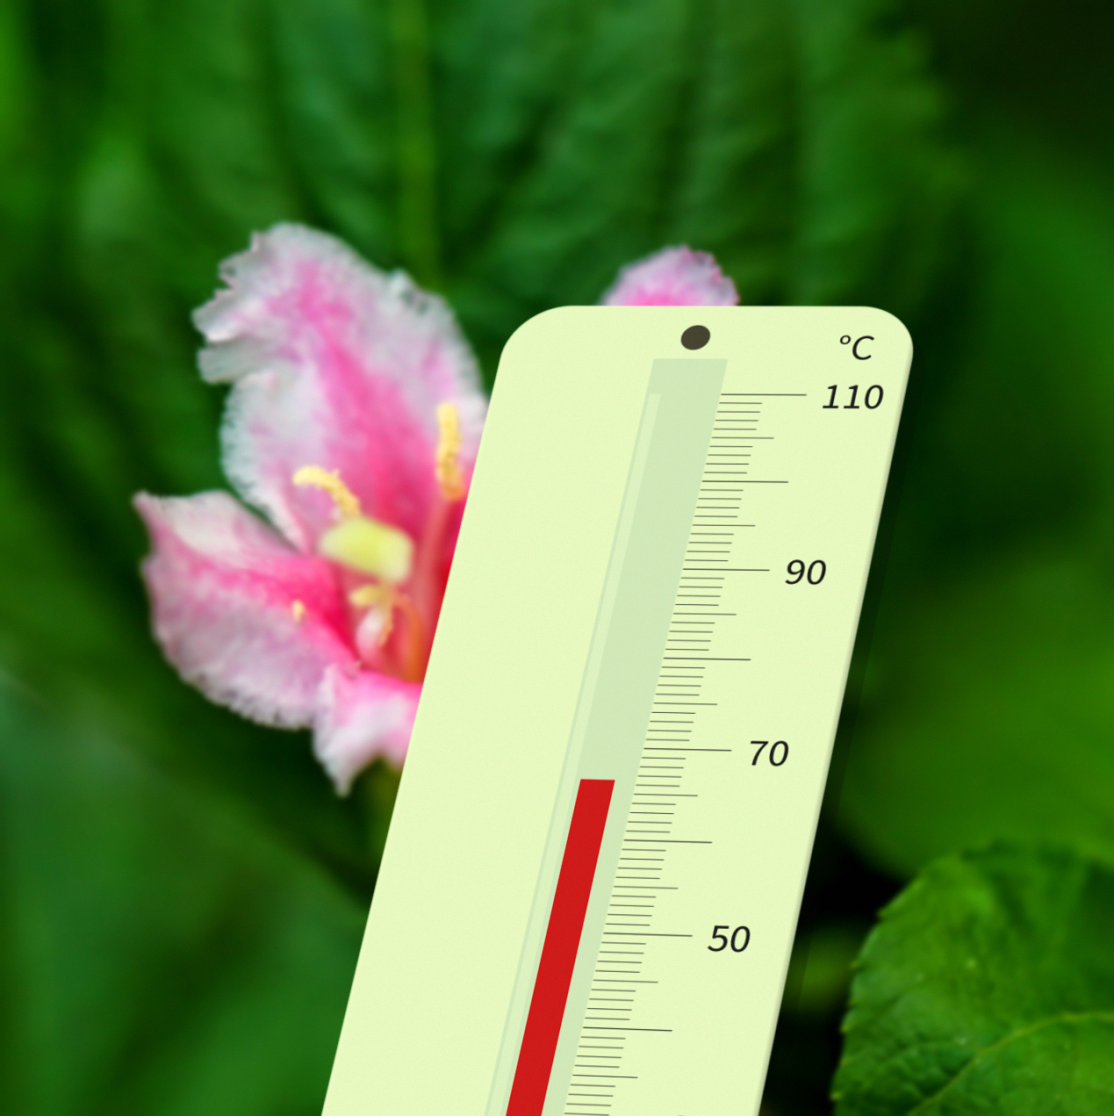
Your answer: **66.5** °C
